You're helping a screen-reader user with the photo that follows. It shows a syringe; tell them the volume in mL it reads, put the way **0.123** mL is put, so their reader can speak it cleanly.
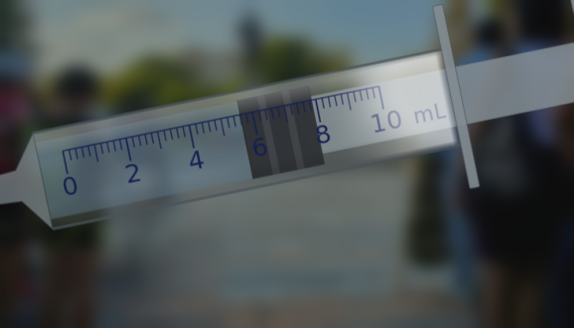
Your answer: **5.6** mL
